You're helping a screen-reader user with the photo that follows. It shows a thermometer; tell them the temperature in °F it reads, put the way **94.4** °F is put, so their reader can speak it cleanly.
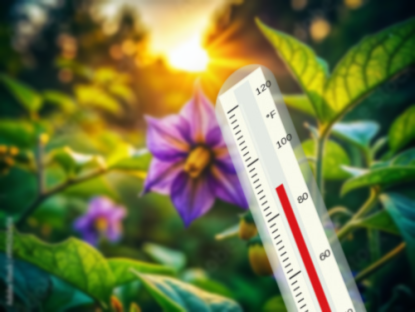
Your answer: **88** °F
